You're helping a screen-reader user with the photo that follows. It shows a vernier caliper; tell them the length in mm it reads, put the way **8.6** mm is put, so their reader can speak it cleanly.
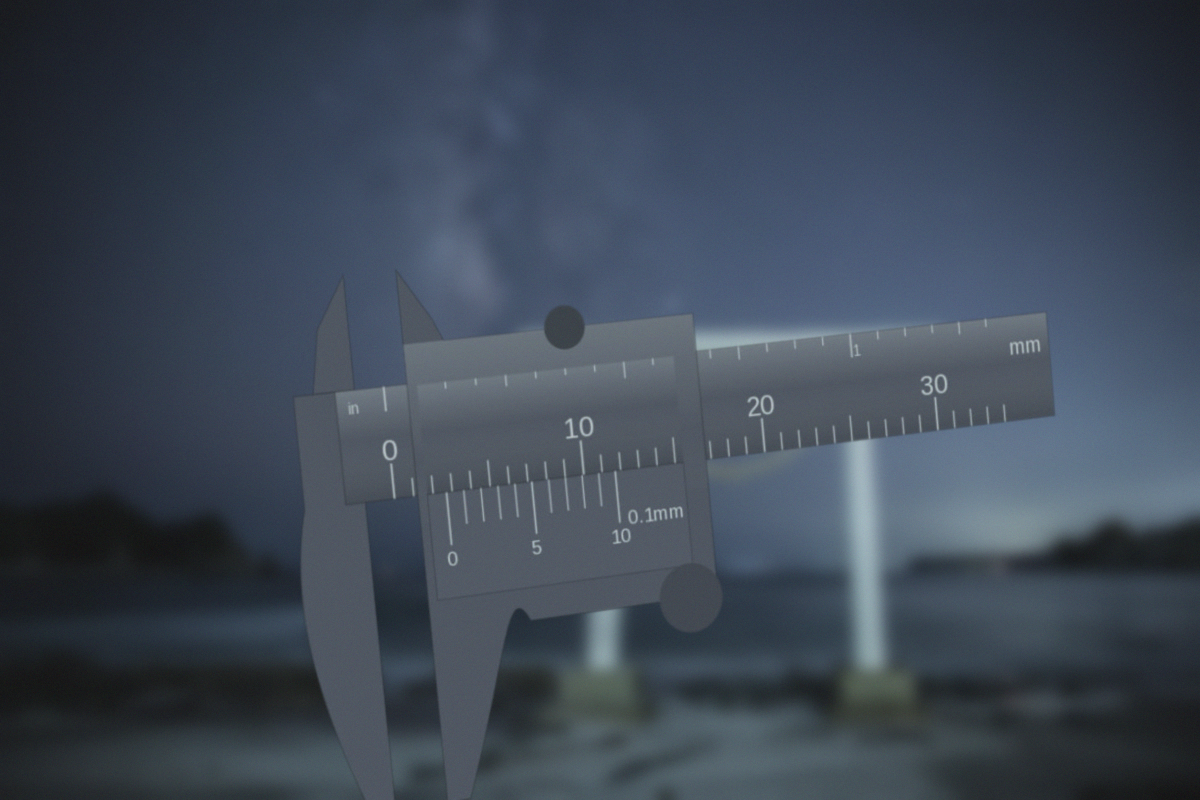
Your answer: **2.7** mm
